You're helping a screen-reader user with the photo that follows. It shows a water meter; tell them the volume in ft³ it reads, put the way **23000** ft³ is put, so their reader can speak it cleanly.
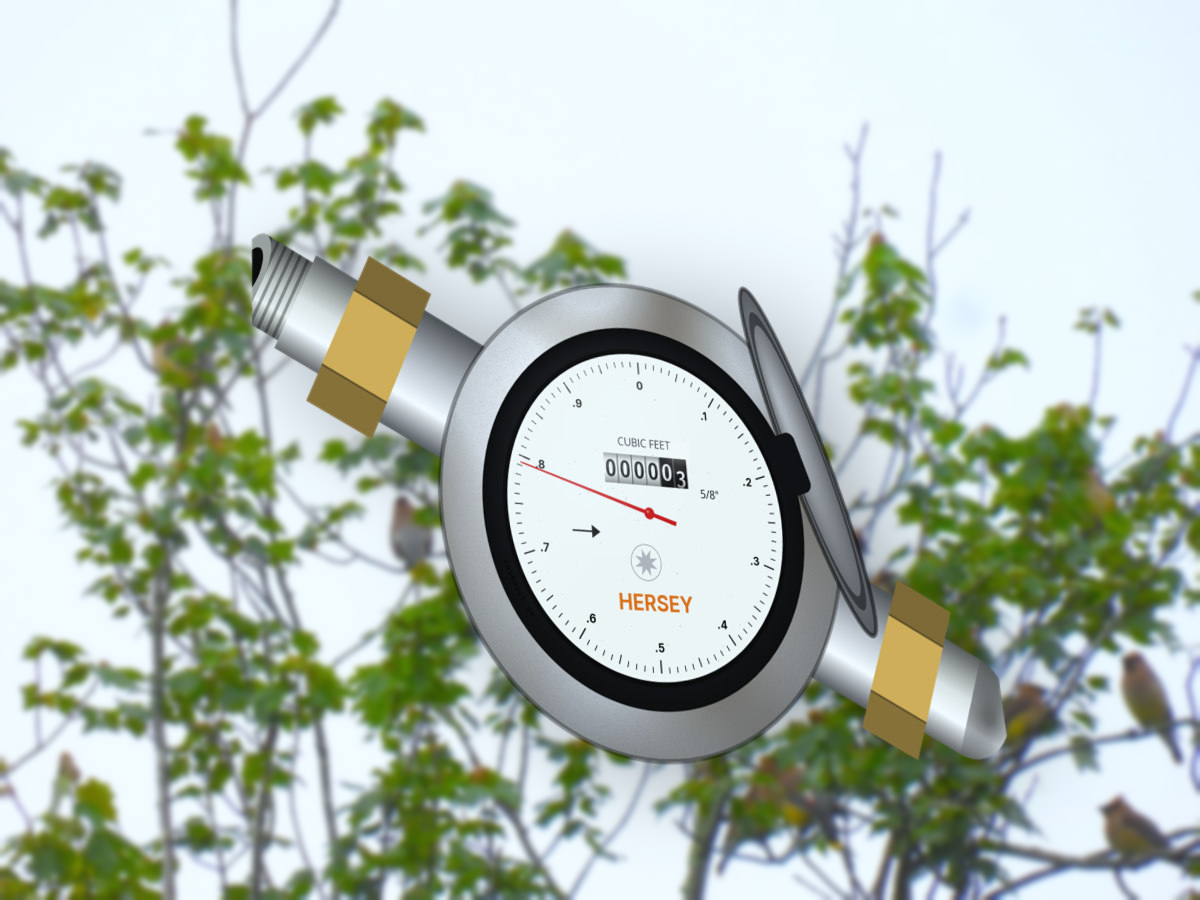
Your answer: **2.79** ft³
